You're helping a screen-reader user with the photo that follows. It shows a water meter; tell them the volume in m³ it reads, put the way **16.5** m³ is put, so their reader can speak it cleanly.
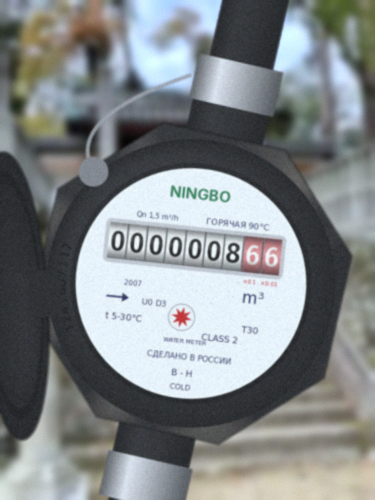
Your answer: **8.66** m³
